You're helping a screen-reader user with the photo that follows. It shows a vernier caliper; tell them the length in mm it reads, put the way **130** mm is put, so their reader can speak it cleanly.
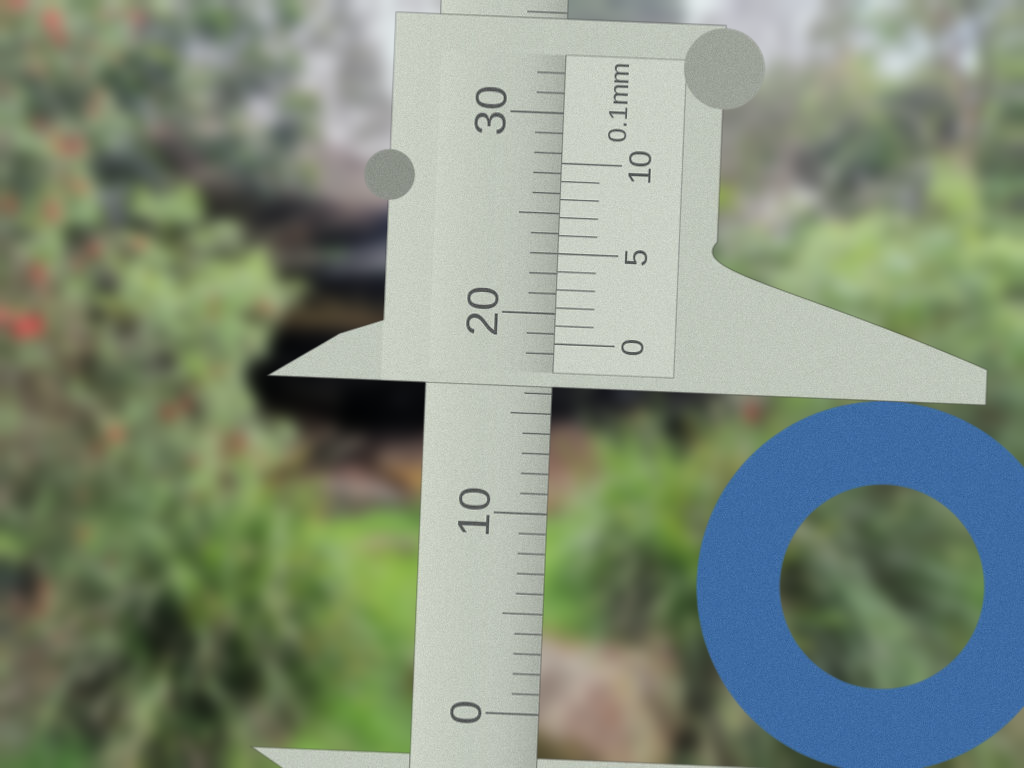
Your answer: **18.5** mm
